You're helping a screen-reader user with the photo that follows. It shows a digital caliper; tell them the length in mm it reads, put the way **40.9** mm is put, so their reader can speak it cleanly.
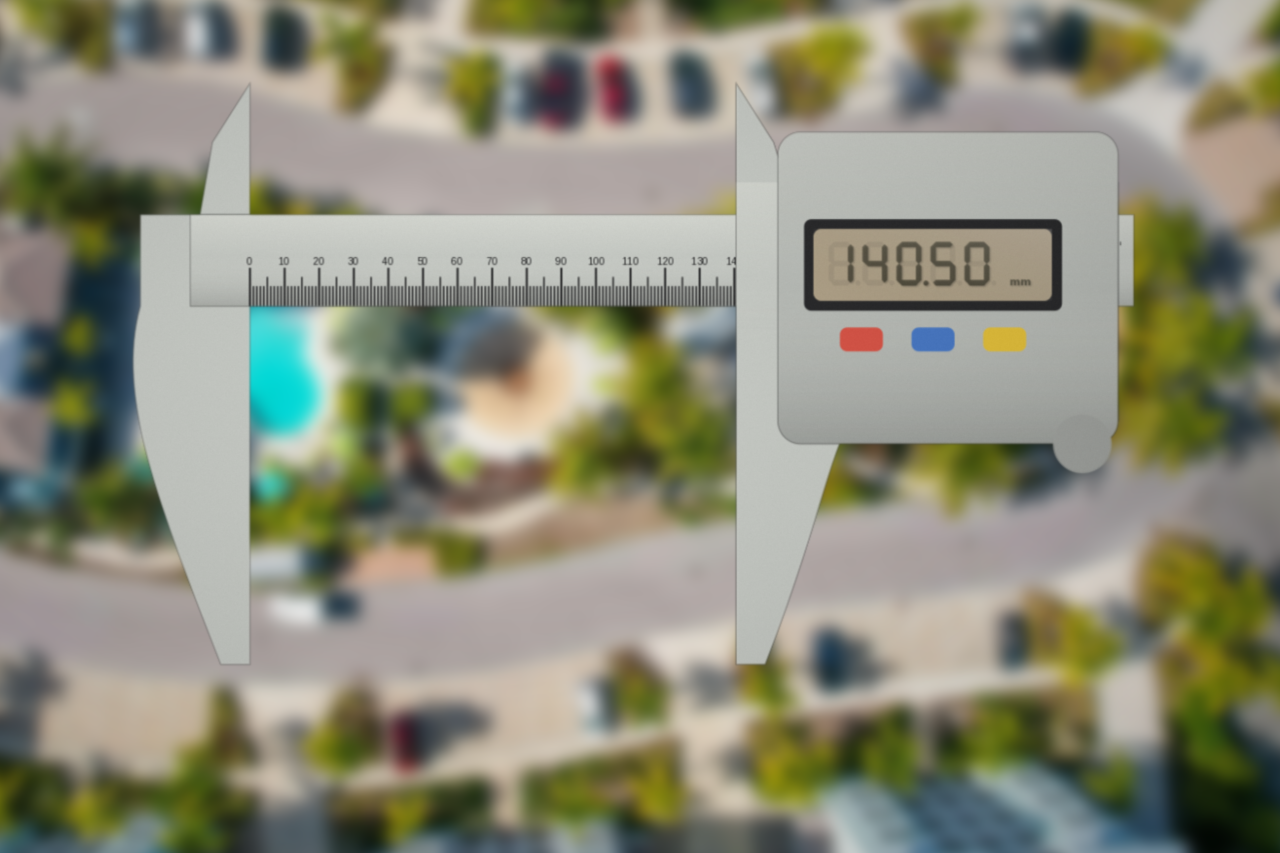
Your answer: **140.50** mm
